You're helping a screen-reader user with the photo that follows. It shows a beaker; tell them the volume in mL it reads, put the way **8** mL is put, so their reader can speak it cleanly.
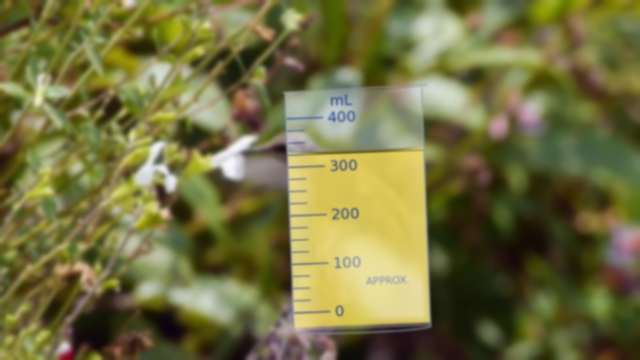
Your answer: **325** mL
